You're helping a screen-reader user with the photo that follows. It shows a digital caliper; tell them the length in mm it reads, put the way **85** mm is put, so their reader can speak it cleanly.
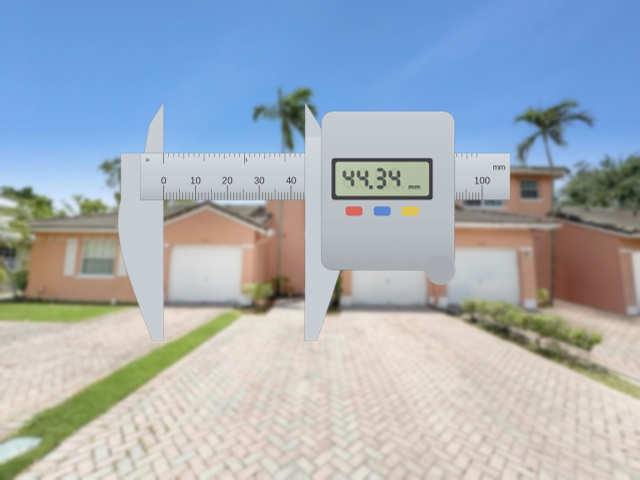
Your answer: **44.34** mm
